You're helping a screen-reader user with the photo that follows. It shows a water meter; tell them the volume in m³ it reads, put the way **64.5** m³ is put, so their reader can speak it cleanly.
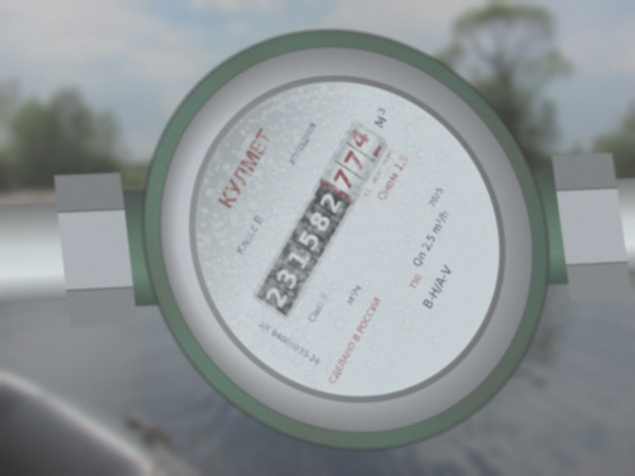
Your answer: **231582.774** m³
